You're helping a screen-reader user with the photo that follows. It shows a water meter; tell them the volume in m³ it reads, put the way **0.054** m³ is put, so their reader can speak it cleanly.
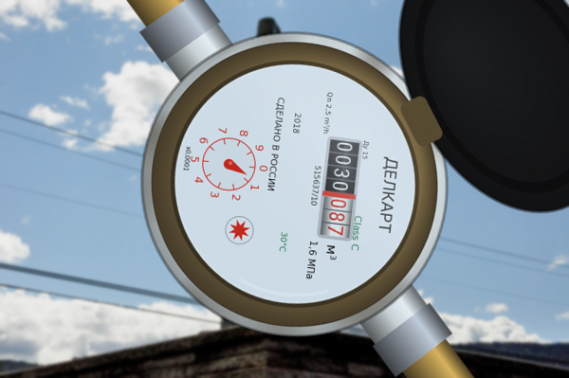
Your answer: **30.0870** m³
